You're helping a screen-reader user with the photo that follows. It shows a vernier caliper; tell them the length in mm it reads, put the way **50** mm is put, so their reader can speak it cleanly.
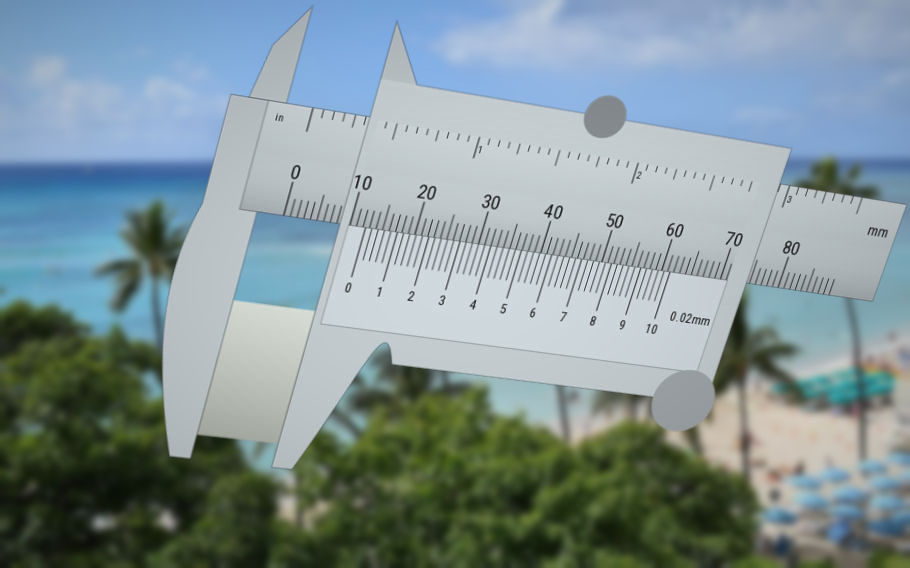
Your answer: **12.4** mm
